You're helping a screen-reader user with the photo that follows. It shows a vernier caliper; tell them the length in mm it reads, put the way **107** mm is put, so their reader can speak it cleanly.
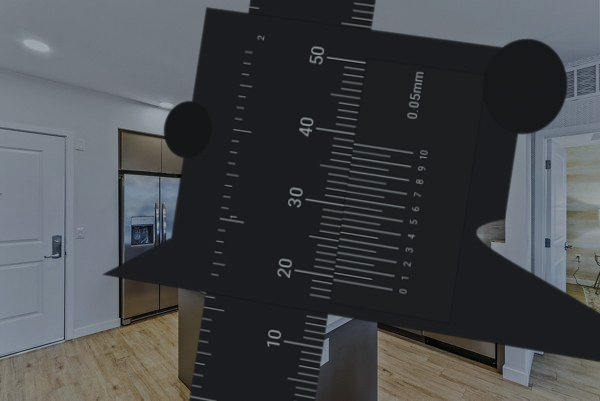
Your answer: **19.6** mm
